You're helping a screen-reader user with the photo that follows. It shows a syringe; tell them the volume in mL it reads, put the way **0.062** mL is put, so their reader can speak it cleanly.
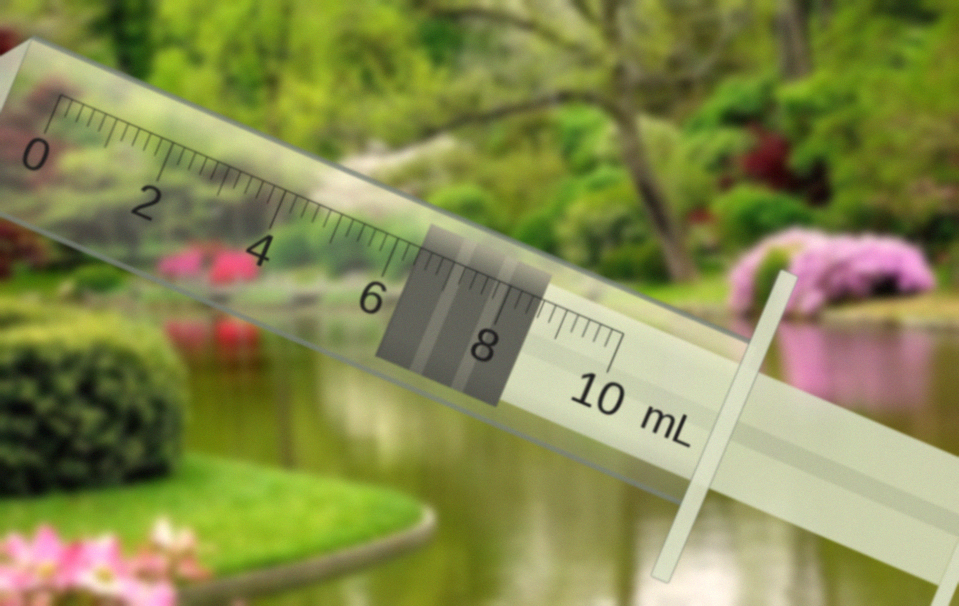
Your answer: **6.4** mL
